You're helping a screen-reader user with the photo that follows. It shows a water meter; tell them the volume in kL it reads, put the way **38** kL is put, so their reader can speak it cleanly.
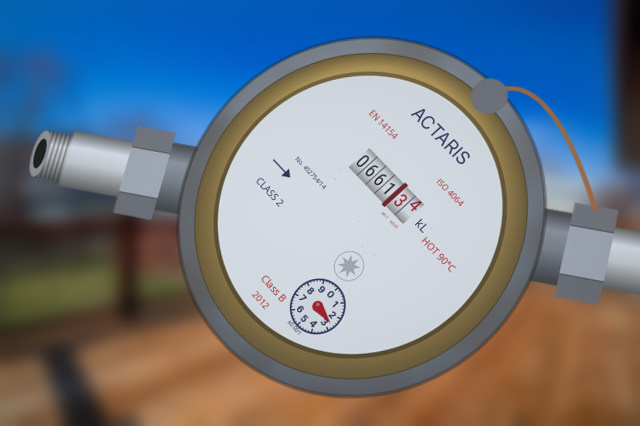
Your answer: **661.342** kL
